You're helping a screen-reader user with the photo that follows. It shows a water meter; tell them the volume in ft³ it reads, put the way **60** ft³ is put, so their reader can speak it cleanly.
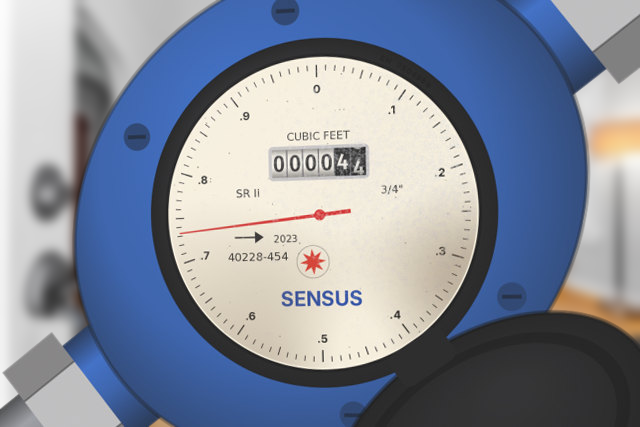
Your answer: **43.73** ft³
